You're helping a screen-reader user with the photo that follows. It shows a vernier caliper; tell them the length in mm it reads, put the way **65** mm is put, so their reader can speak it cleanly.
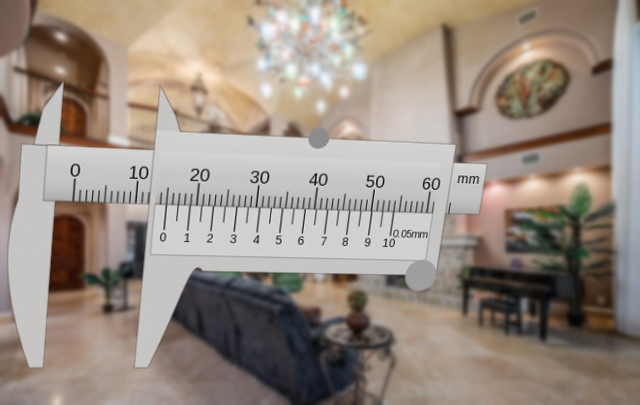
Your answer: **15.0** mm
